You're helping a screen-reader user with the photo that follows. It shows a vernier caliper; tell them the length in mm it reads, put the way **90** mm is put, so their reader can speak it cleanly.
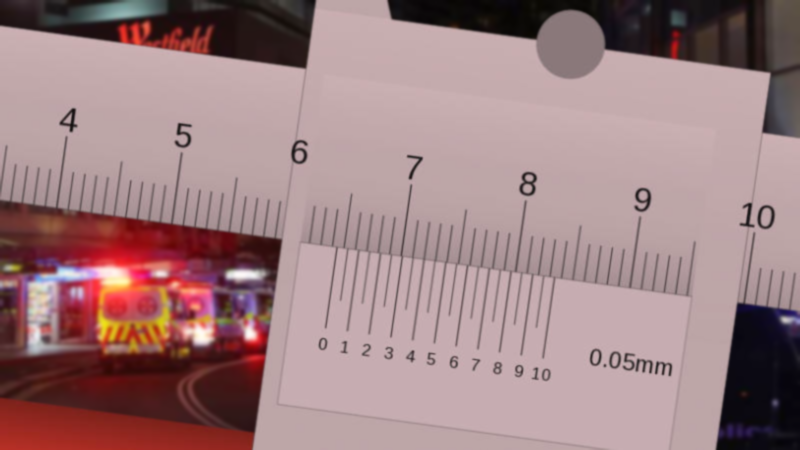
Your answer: **64.4** mm
